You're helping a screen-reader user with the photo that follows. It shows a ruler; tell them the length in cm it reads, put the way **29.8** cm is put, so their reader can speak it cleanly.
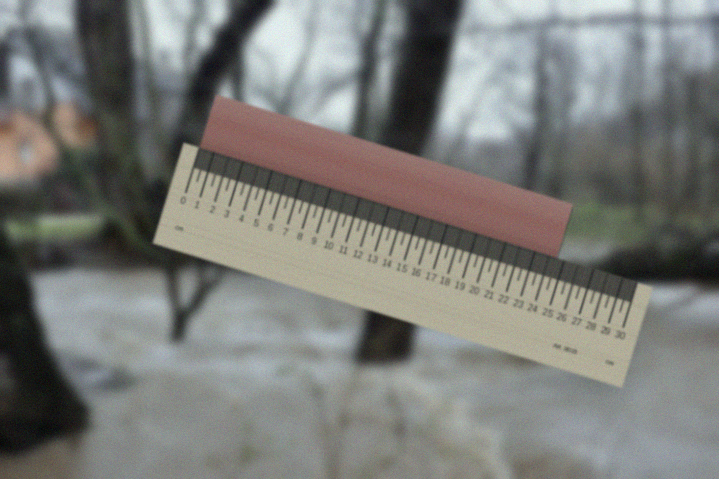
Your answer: **24.5** cm
